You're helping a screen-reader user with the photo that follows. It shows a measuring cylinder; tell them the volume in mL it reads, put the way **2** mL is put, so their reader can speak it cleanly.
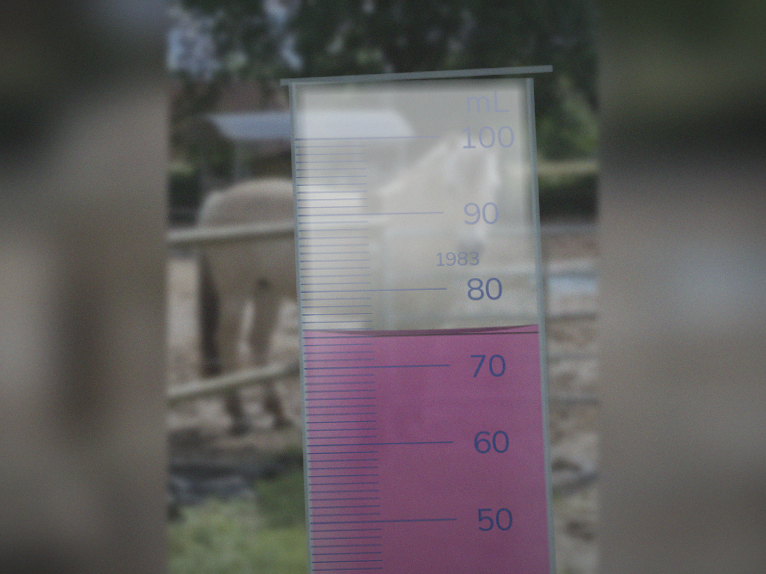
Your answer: **74** mL
